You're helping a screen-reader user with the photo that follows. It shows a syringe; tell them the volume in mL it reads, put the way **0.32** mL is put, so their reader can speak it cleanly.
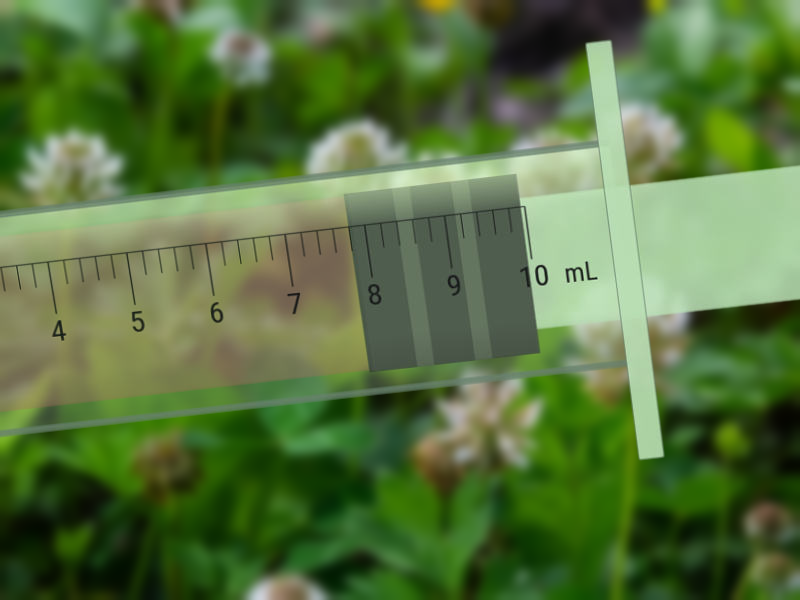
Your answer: **7.8** mL
